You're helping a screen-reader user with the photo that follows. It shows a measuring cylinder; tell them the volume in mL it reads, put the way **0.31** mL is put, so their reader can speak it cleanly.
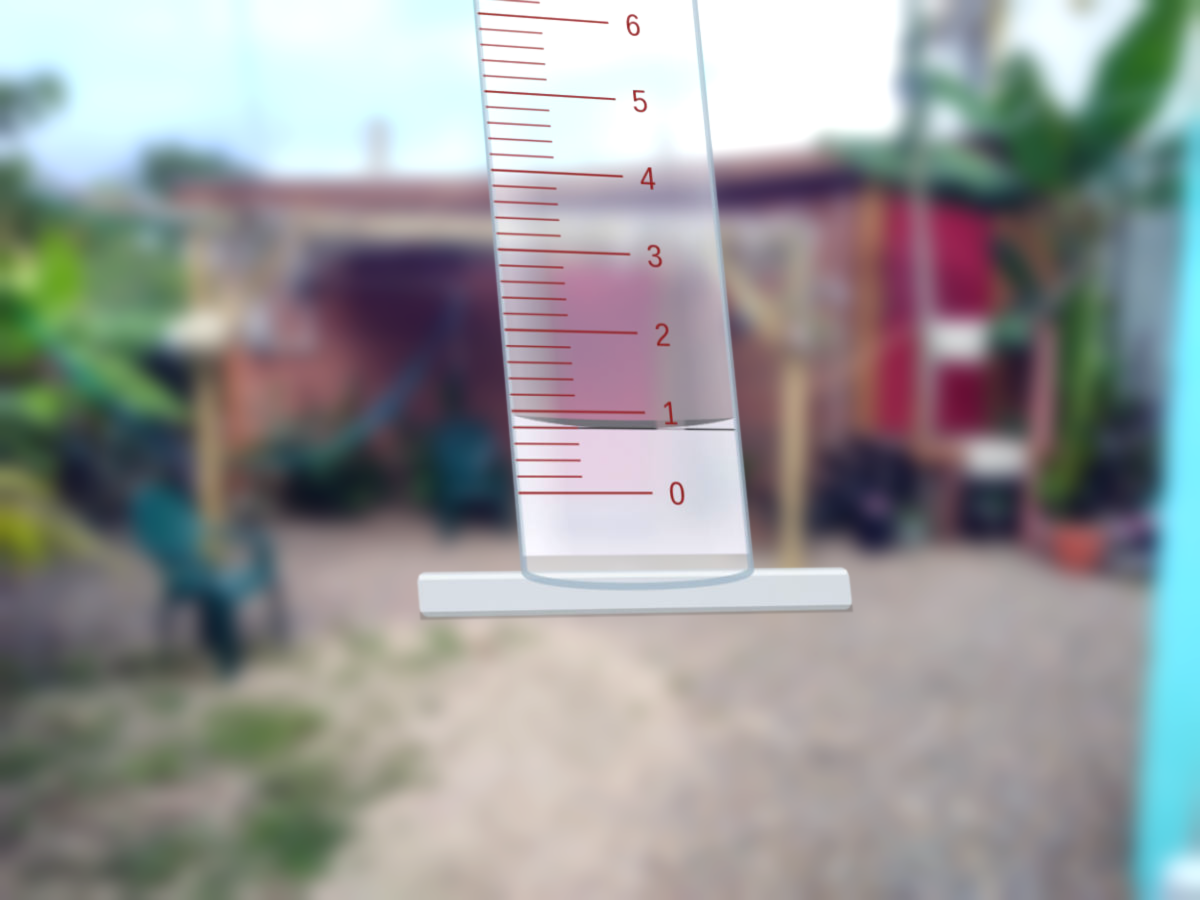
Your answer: **0.8** mL
